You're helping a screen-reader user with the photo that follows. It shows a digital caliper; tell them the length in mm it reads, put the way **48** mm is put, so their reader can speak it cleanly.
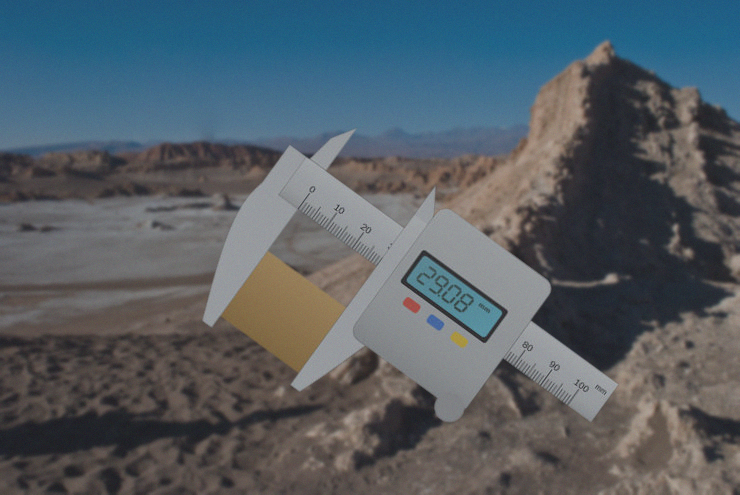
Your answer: **29.08** mm
